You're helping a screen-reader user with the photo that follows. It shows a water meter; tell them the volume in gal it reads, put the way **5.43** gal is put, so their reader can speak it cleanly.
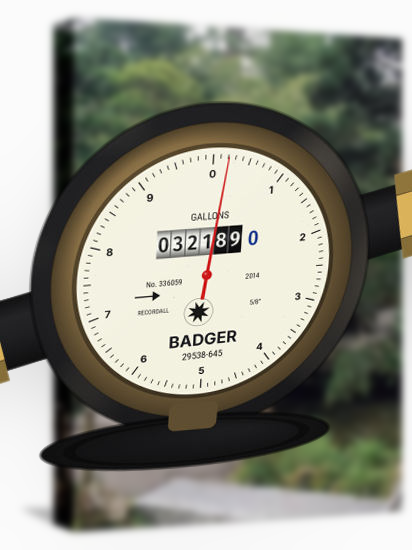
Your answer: **321890.2** gal
